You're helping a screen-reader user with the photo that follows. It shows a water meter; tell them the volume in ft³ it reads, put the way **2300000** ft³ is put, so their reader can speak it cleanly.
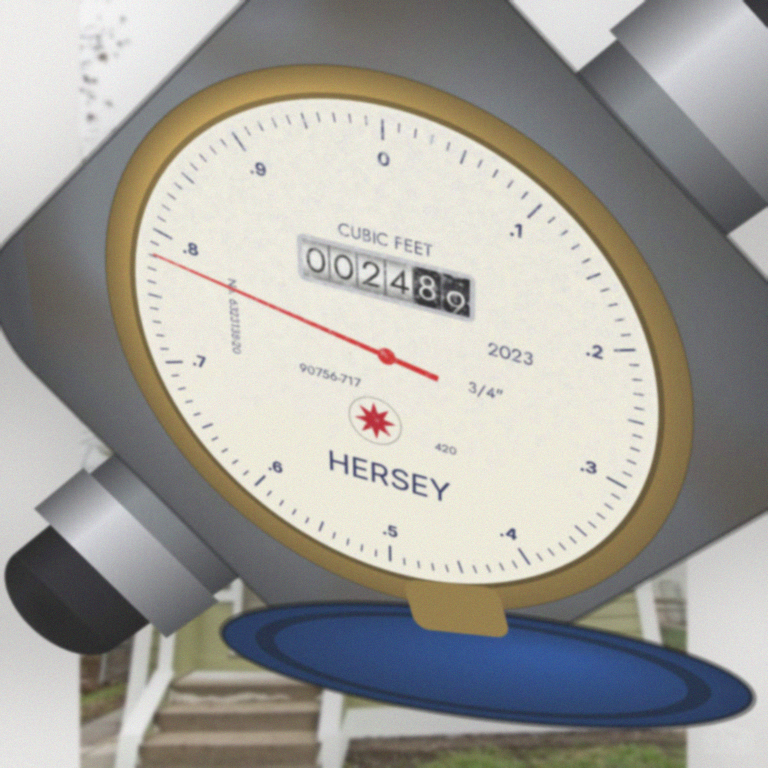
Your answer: **2488.78** ft³
